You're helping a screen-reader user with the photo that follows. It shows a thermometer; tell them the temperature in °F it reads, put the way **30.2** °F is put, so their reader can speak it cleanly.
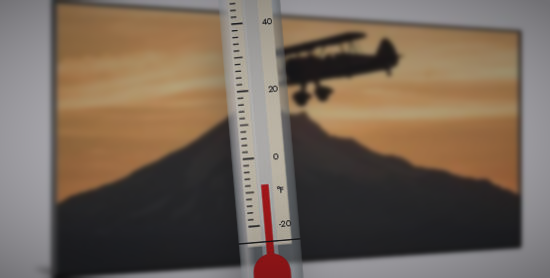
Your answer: **-8** °F
